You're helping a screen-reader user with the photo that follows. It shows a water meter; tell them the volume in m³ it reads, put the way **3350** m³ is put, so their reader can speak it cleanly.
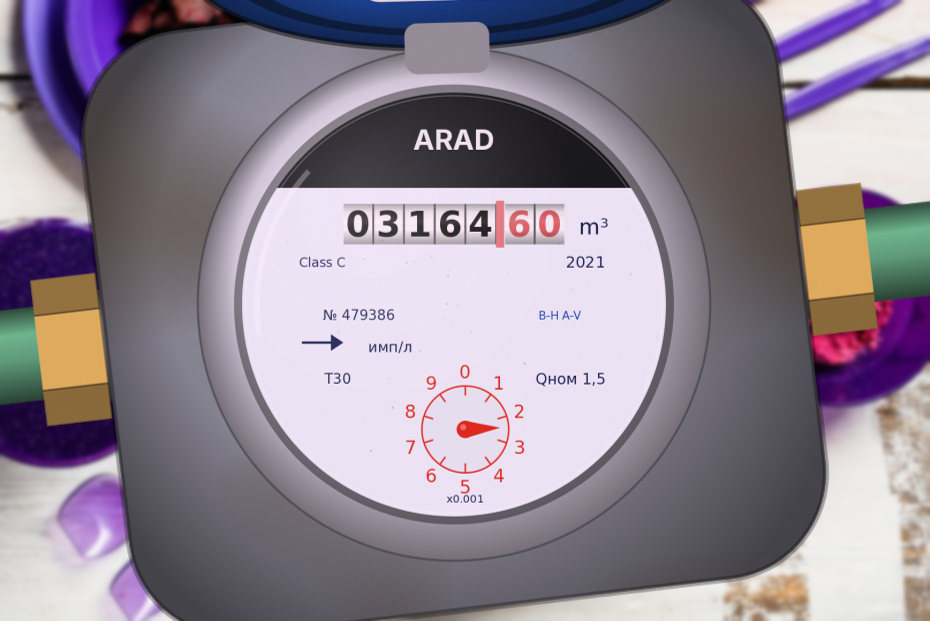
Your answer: **3164.602** m³
